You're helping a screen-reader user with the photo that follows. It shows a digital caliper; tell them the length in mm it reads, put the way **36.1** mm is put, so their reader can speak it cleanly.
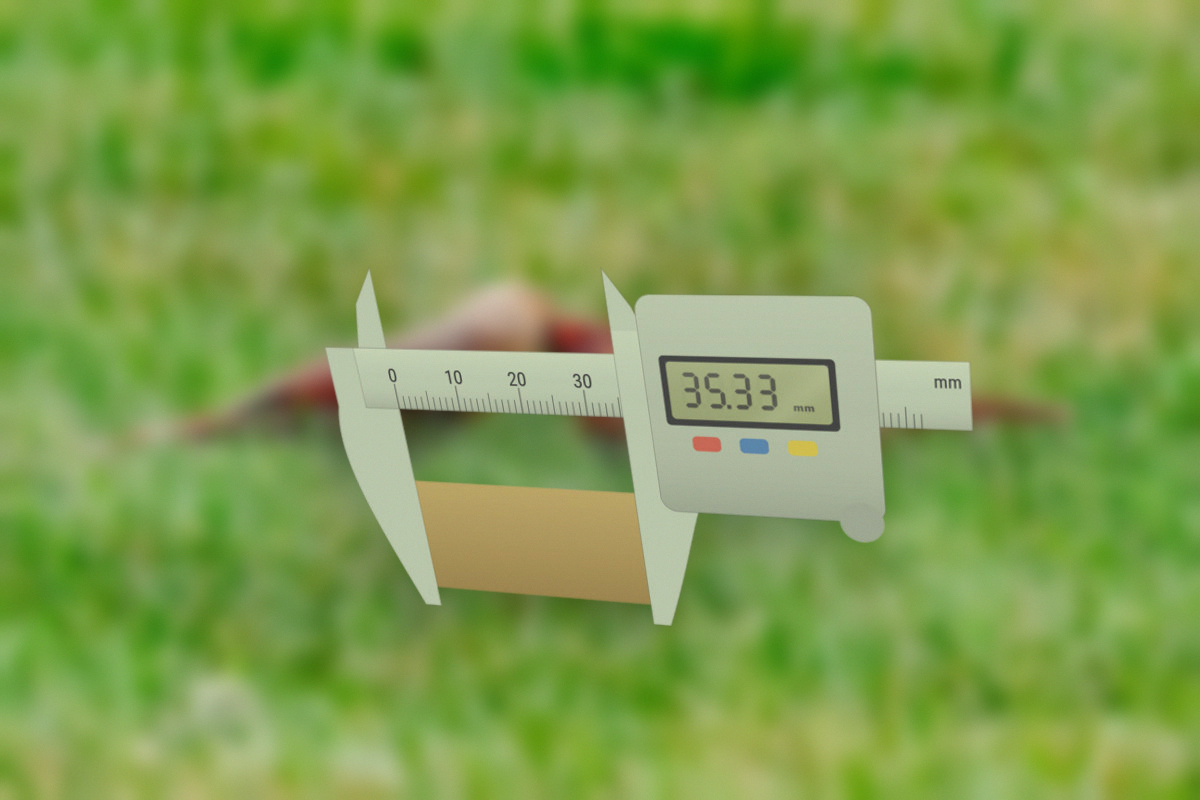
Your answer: **35.33** mm
